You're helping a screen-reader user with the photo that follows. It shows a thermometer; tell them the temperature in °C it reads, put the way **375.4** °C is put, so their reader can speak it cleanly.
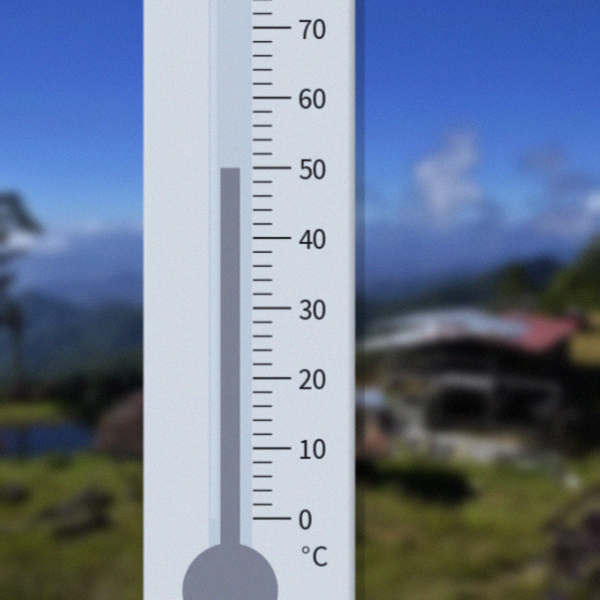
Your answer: **50** °C
